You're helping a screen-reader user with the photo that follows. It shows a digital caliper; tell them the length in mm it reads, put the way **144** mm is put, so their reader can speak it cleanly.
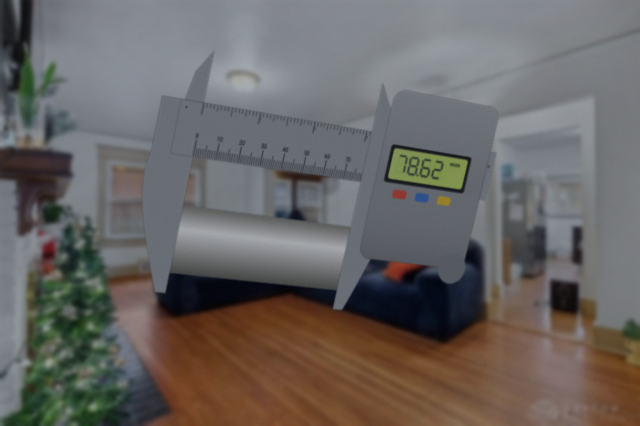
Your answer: **78.62** mm
